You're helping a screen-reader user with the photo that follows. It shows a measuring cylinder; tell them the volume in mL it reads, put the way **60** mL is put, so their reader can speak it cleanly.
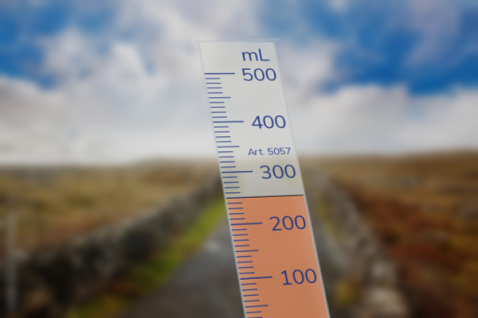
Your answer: **250** mL
